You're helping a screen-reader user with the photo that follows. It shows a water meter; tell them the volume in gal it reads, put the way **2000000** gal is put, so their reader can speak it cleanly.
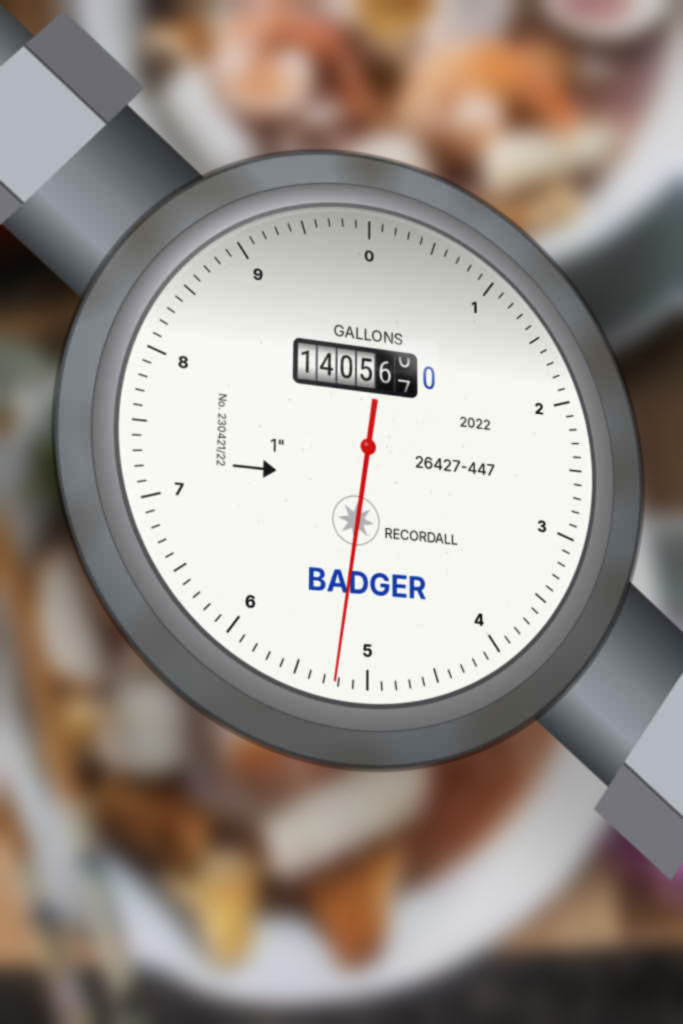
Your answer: **1405665.2** gal
